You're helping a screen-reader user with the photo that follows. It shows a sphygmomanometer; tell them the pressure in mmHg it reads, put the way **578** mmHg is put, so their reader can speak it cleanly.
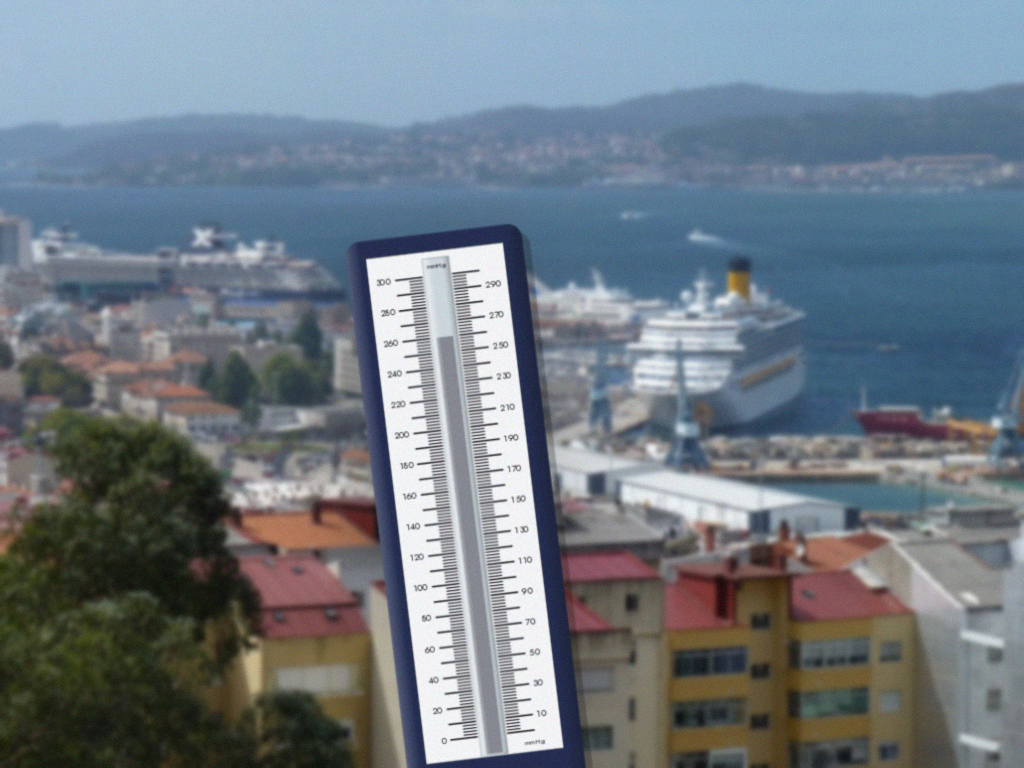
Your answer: **260** mmHg
